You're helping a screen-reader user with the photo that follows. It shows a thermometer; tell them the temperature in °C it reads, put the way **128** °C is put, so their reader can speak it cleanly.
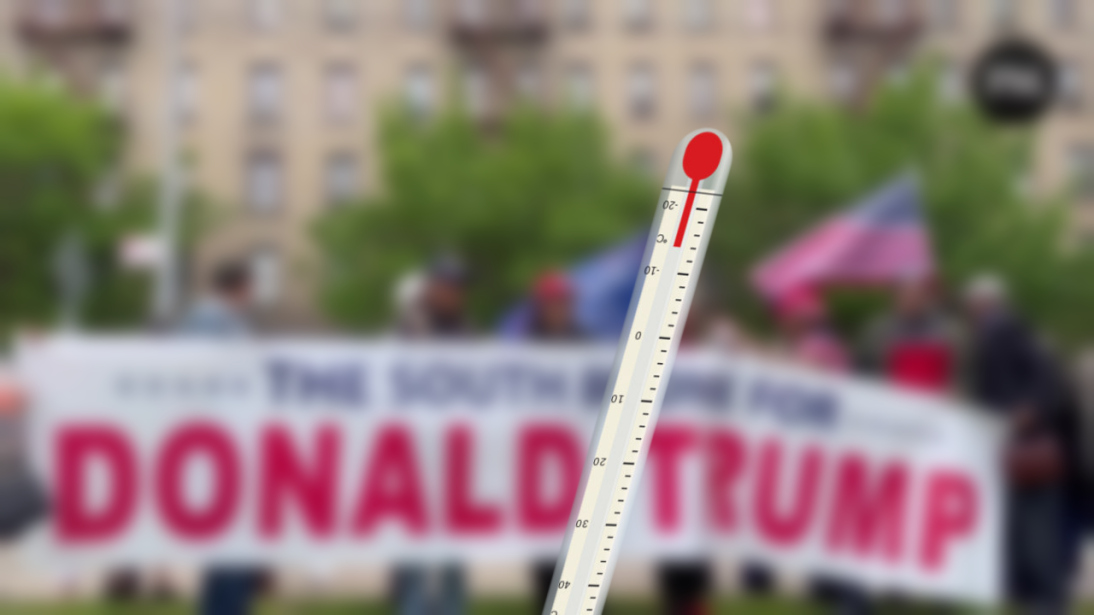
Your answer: **-14** °C
